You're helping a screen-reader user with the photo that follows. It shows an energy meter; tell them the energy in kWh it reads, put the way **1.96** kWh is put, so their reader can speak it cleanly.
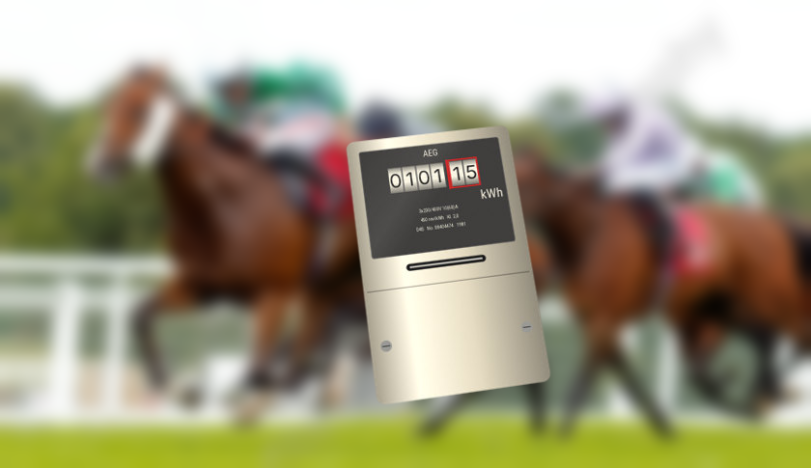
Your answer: **101.15** kWh
